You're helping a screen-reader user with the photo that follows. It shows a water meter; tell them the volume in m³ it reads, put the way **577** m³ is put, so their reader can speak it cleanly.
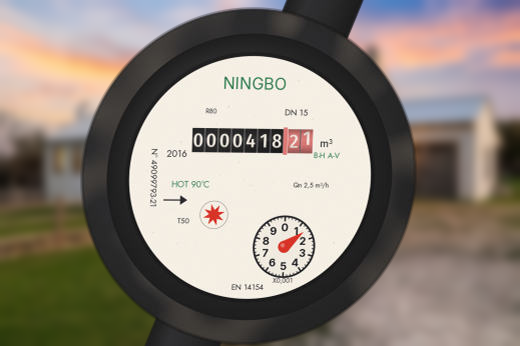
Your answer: **418.211** m³
